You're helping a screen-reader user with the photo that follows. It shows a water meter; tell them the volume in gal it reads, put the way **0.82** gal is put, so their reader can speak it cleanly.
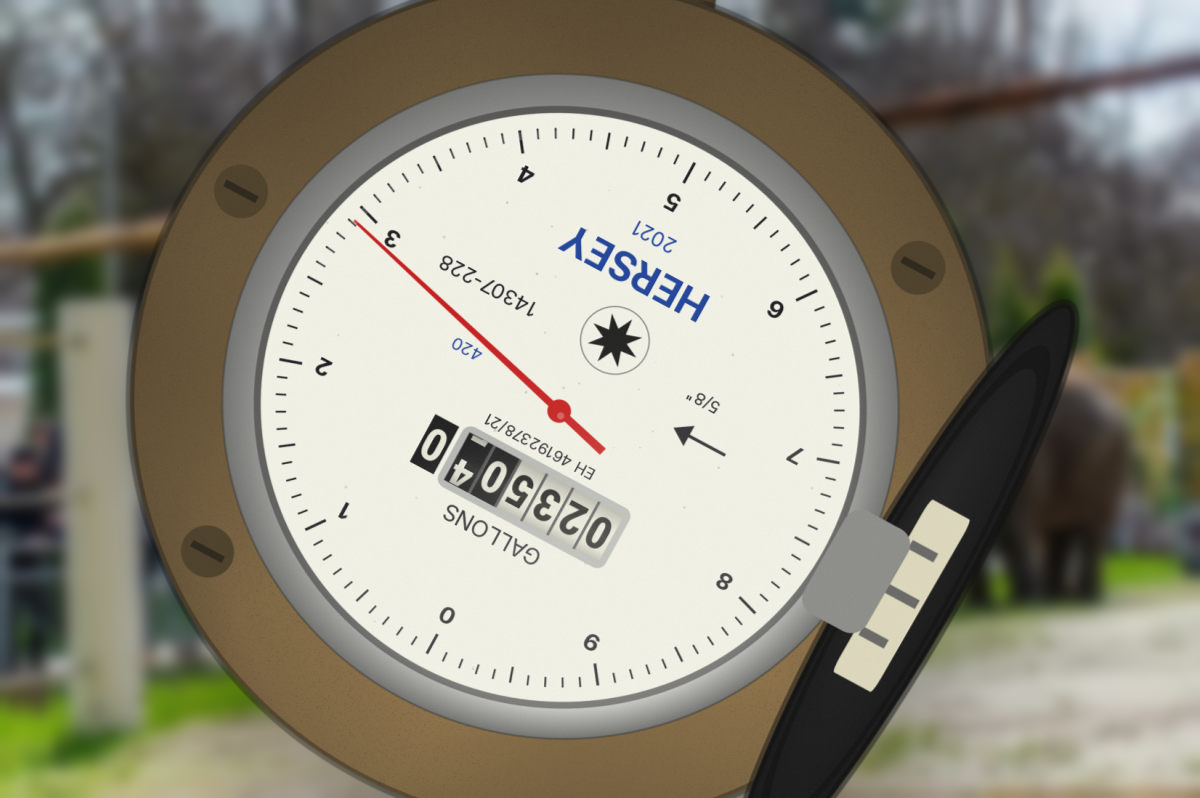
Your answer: **235042.9** gal
